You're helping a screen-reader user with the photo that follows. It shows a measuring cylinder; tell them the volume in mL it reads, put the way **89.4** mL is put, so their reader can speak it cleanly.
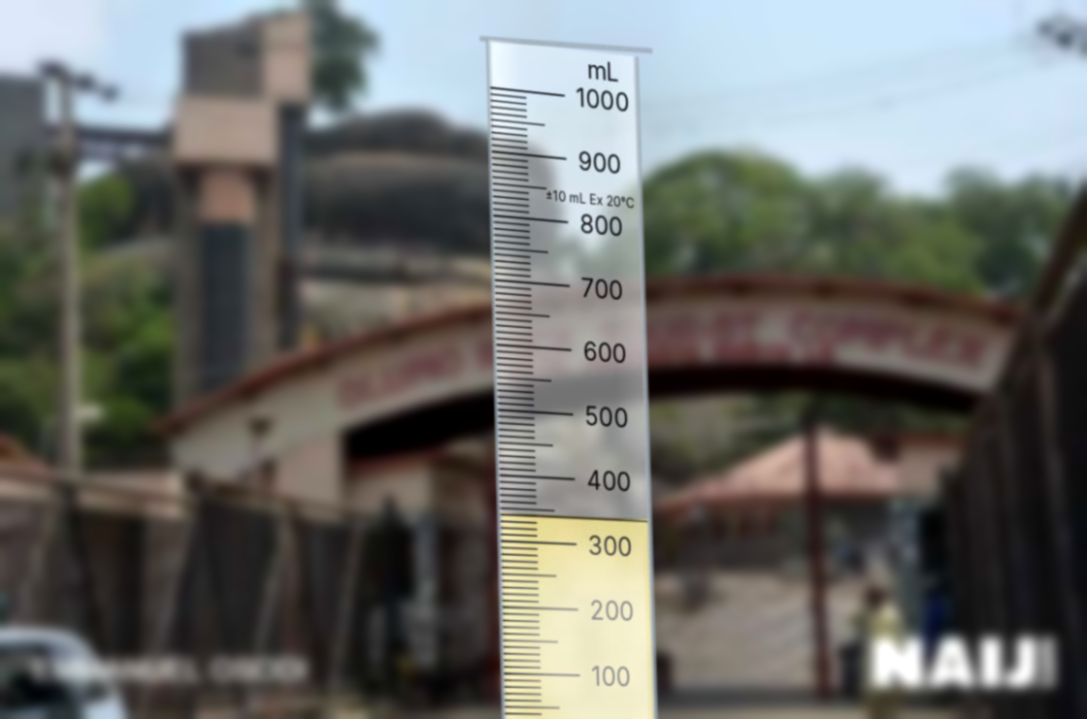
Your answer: **340** mL
